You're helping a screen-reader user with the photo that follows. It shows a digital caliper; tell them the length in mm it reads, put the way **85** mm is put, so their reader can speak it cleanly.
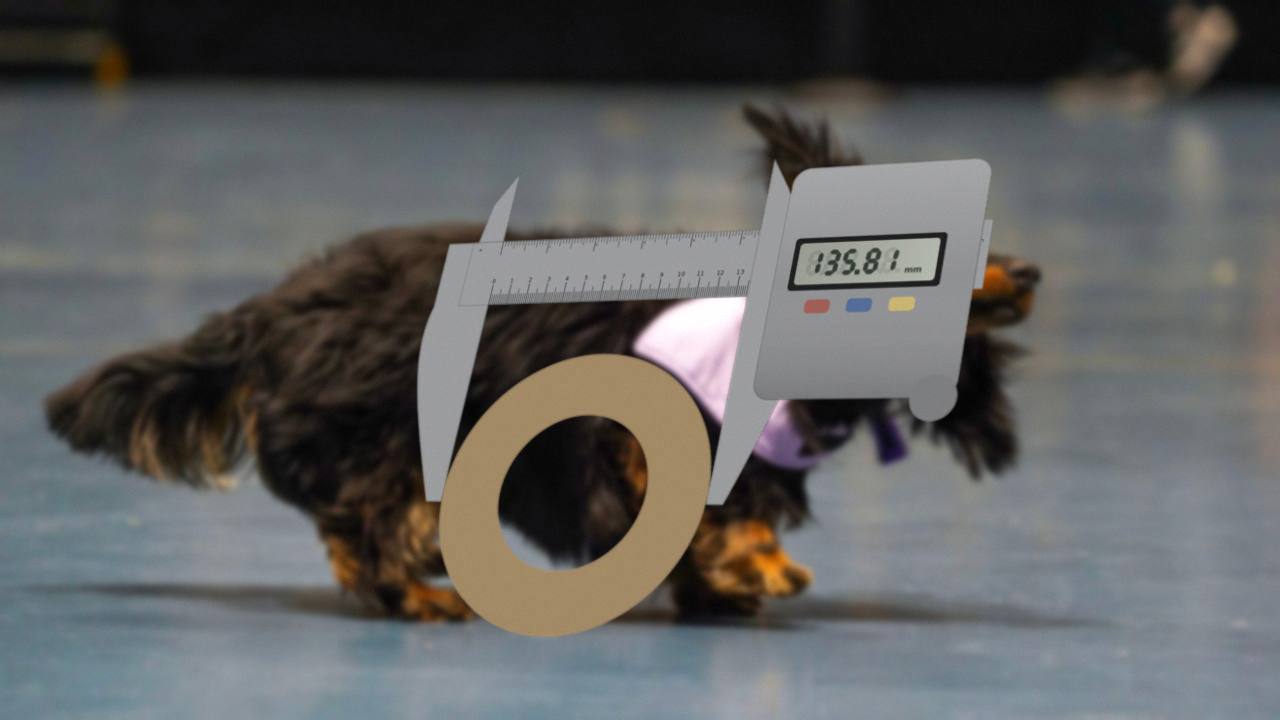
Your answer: **135.81** mm
